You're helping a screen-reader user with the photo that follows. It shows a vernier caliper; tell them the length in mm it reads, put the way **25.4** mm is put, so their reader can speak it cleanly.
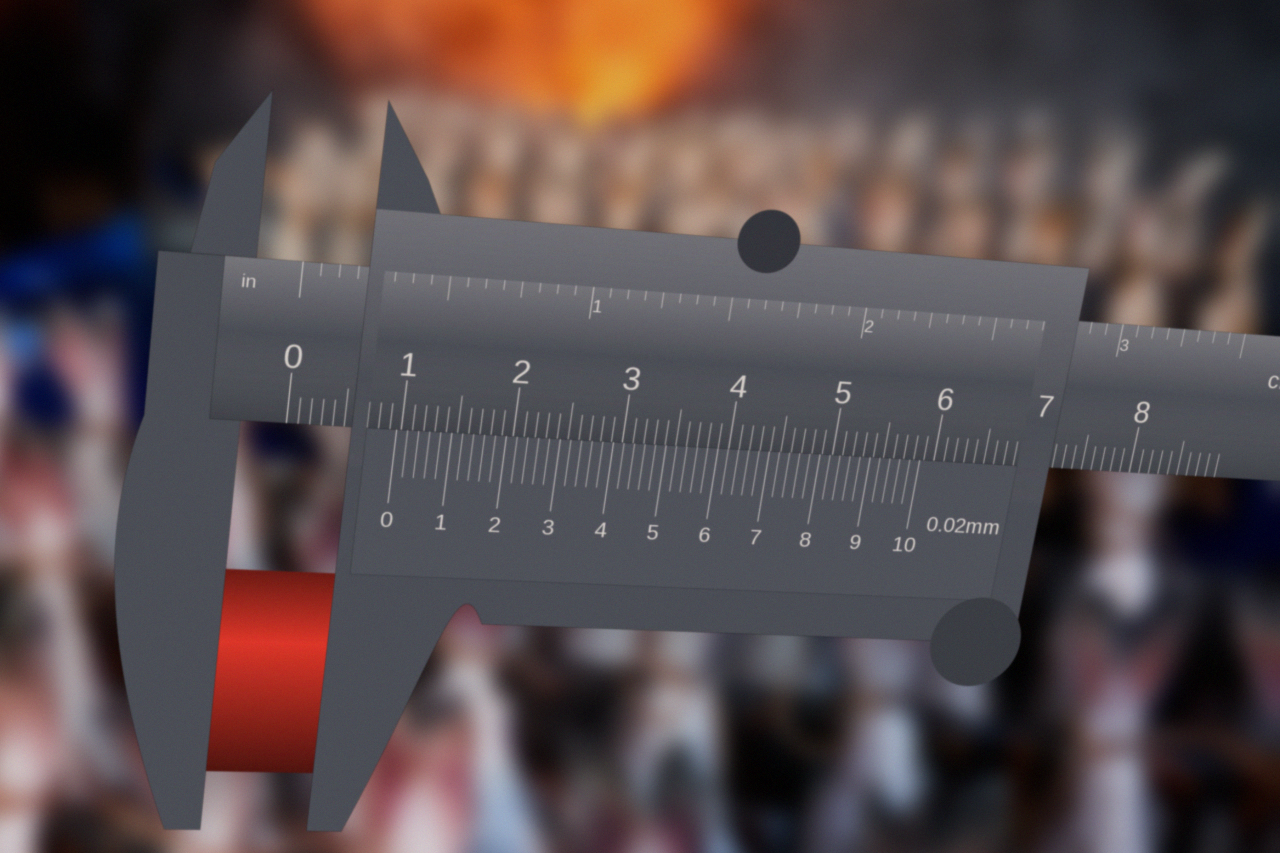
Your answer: **9.6** mm
